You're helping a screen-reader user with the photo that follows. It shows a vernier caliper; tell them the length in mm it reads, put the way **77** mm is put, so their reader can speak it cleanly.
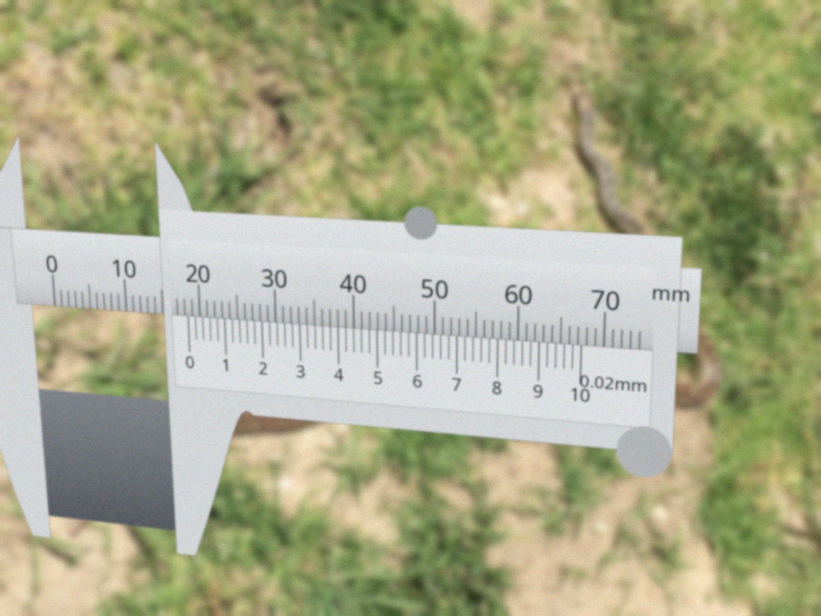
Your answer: **18.4** mm
